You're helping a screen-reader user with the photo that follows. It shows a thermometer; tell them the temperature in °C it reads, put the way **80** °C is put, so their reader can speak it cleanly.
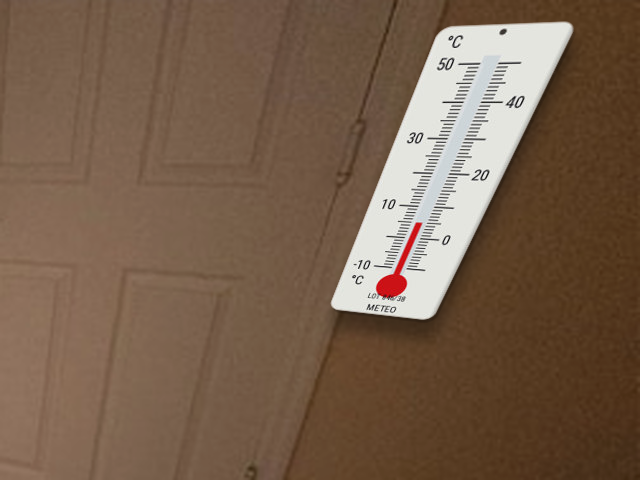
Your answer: **5** °C
